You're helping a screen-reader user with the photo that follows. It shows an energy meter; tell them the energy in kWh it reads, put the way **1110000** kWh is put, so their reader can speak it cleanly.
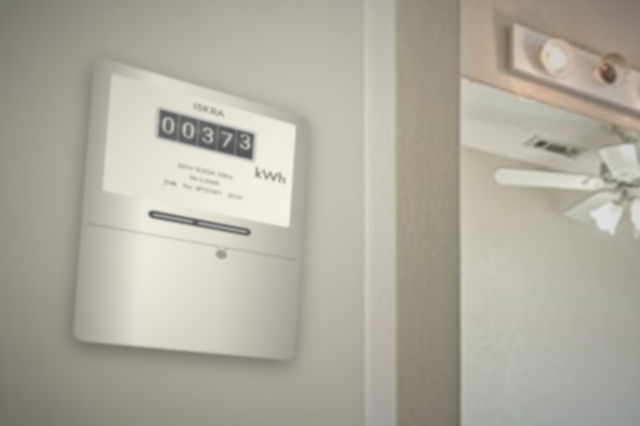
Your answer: **373** kWh
